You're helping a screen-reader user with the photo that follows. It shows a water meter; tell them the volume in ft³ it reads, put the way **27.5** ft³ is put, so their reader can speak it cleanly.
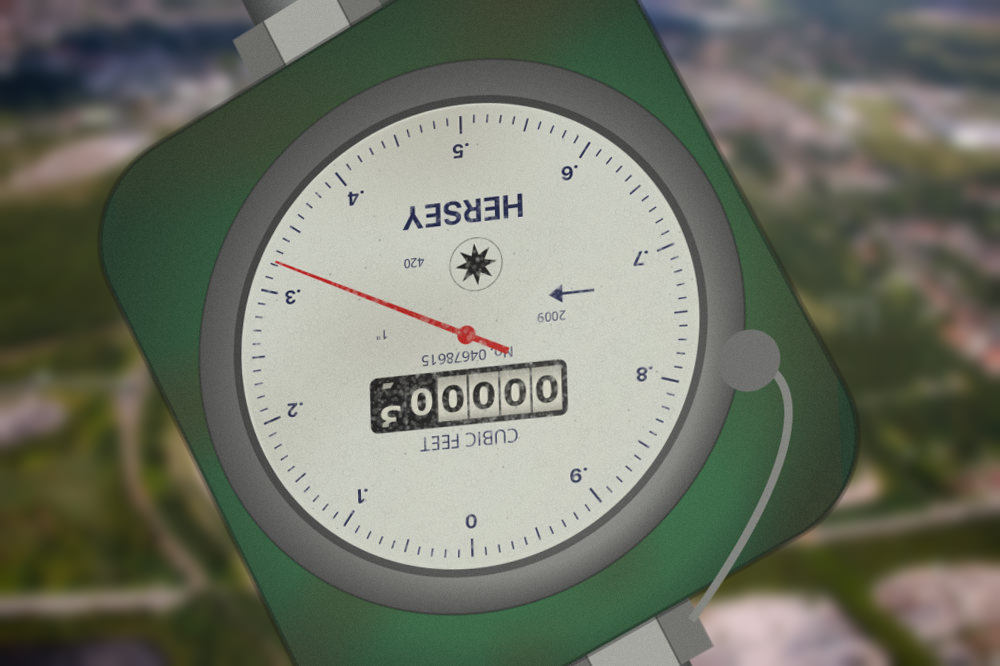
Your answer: **3.32** ft³
